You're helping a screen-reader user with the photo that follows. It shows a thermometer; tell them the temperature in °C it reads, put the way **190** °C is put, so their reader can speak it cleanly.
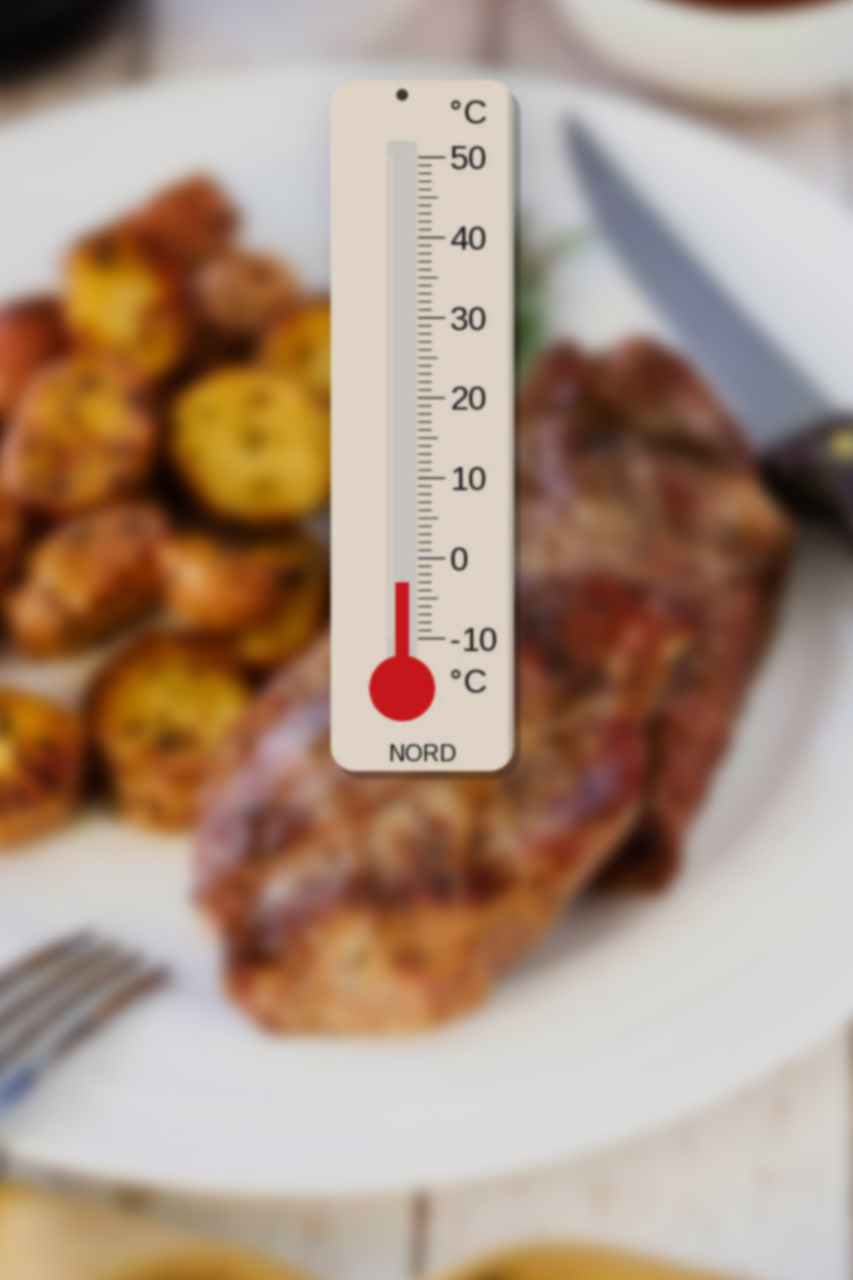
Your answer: **-3** °C
